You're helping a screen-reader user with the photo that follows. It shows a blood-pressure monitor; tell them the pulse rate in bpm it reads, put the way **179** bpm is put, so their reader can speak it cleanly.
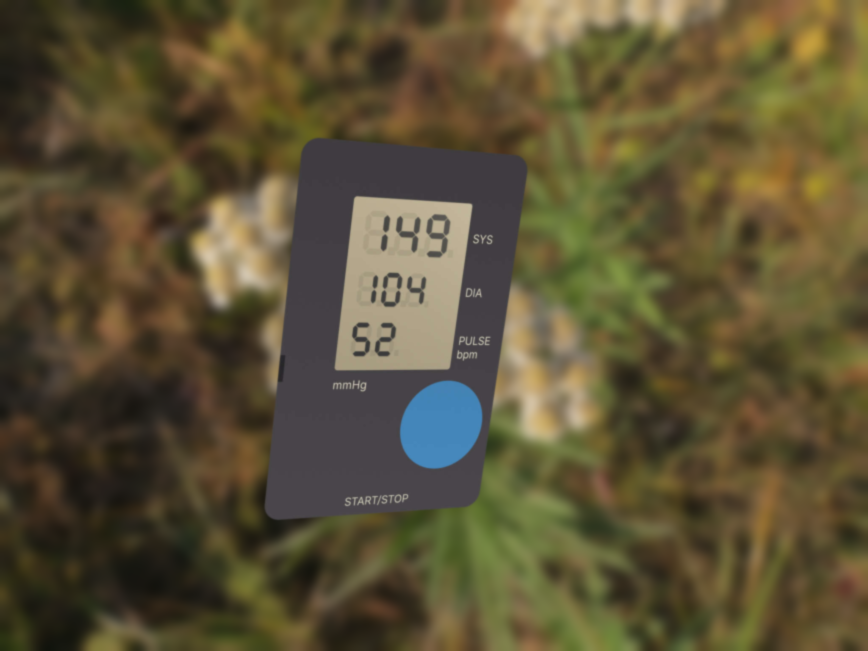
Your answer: **52** bpm
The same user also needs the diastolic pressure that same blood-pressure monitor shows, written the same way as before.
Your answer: **104** mmHg
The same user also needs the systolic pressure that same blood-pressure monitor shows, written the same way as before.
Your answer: **149** mmHg
